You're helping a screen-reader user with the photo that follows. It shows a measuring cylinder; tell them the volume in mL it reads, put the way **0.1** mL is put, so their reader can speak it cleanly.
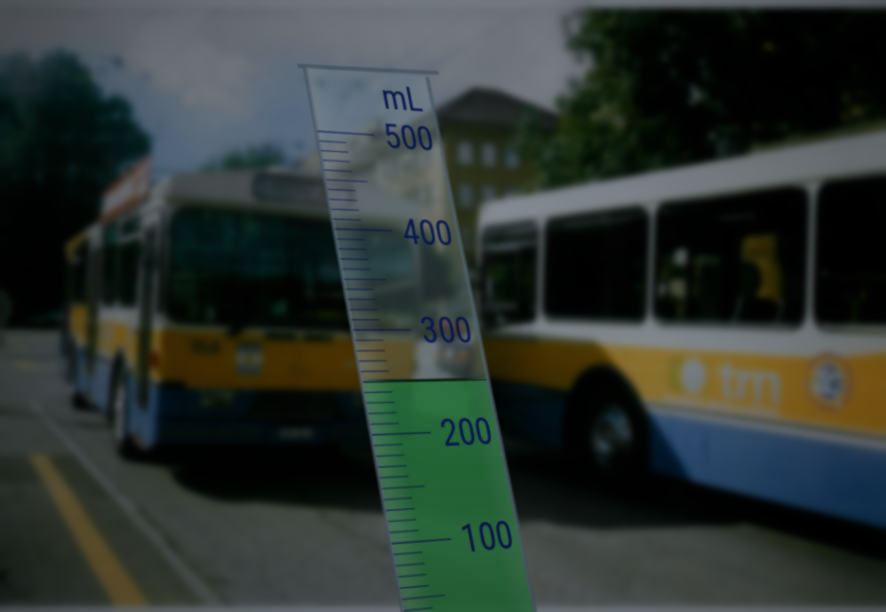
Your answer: **250** mL
